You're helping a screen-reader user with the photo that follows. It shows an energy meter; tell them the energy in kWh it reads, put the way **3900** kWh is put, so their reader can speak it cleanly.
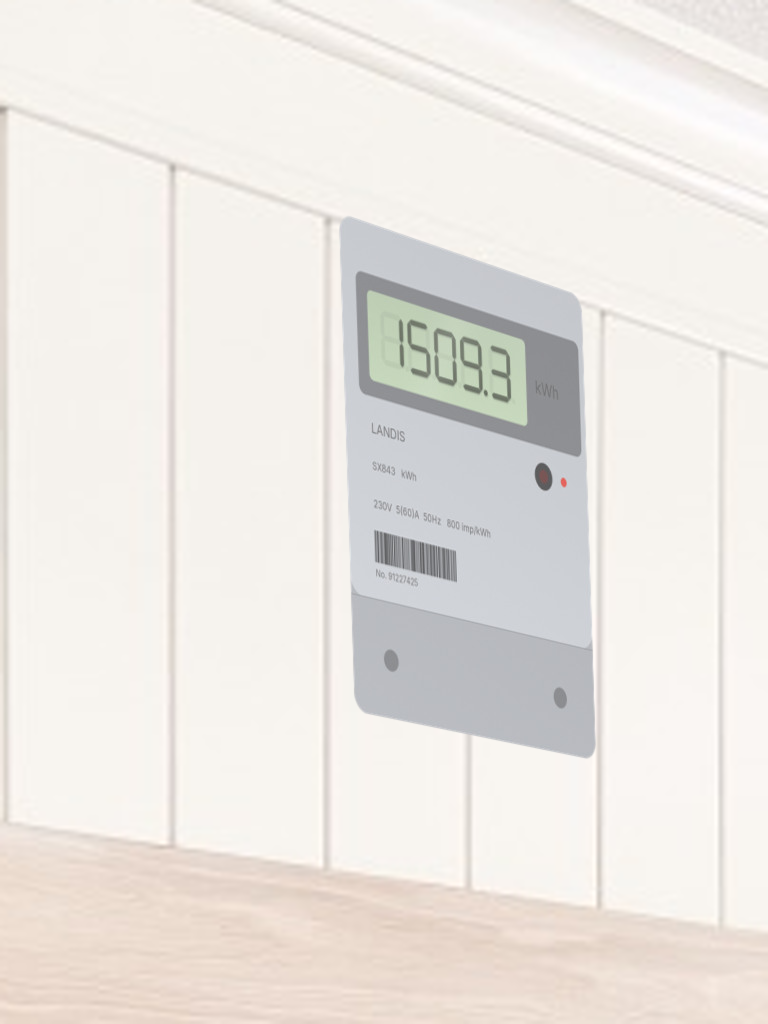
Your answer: **1509.3** kWh
